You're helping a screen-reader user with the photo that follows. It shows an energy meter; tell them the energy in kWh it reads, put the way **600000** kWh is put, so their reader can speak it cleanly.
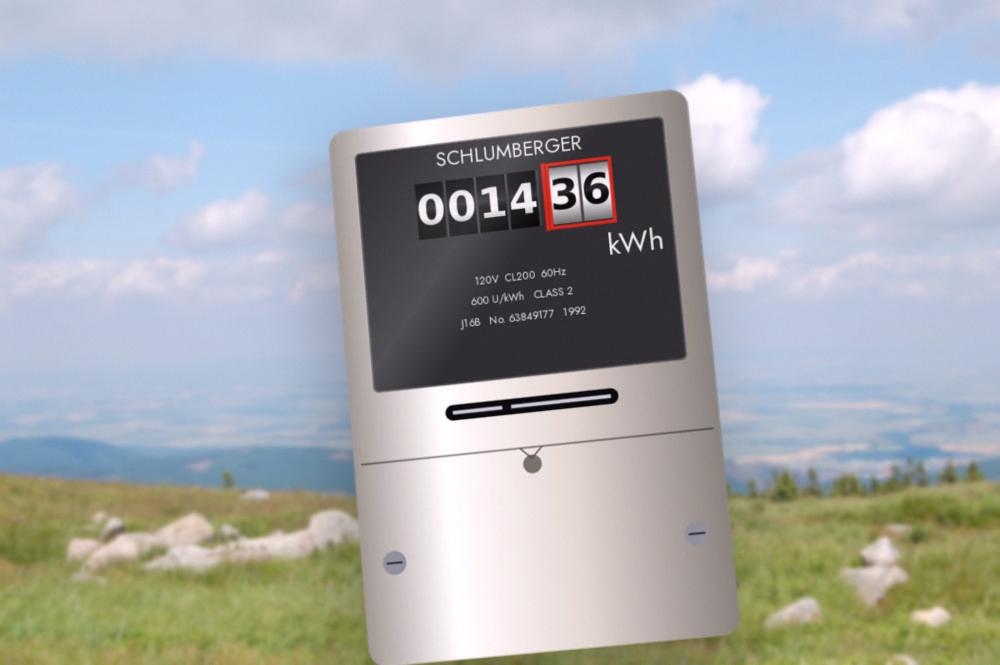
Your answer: **14.36** kWh
